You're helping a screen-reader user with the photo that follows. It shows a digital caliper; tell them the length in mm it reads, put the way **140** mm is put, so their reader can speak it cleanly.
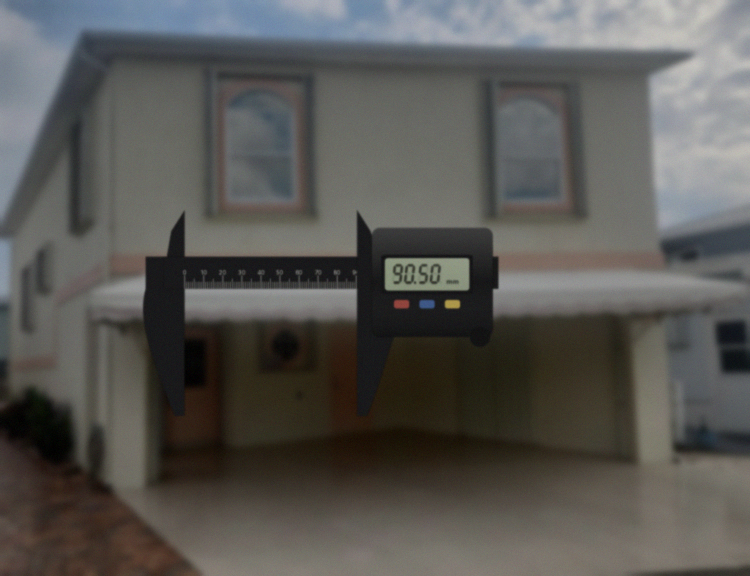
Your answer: **90.50** mm
